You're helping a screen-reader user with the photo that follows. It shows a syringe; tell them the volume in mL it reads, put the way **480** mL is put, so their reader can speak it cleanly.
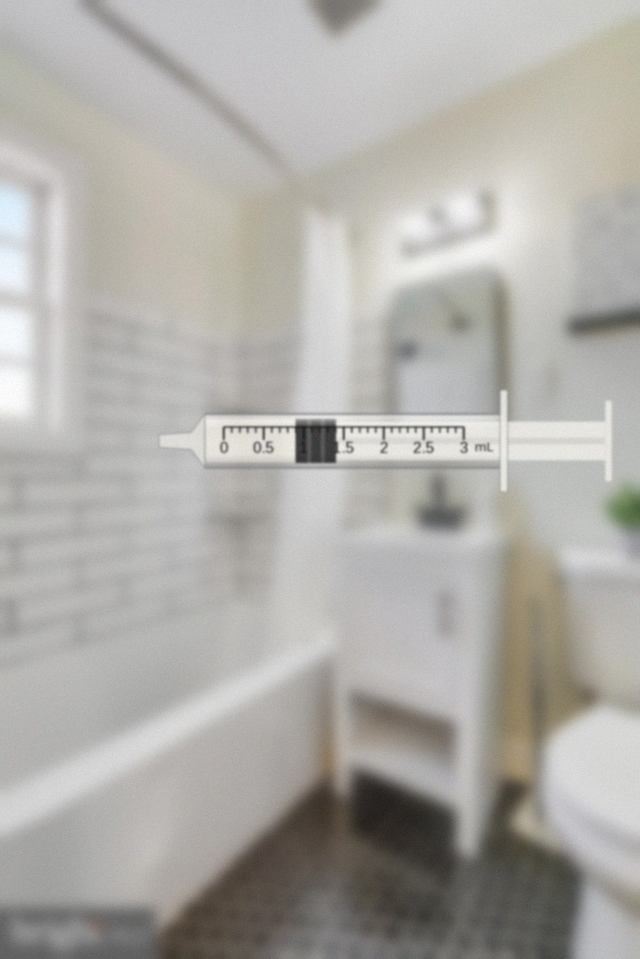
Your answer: **0.9** mL
